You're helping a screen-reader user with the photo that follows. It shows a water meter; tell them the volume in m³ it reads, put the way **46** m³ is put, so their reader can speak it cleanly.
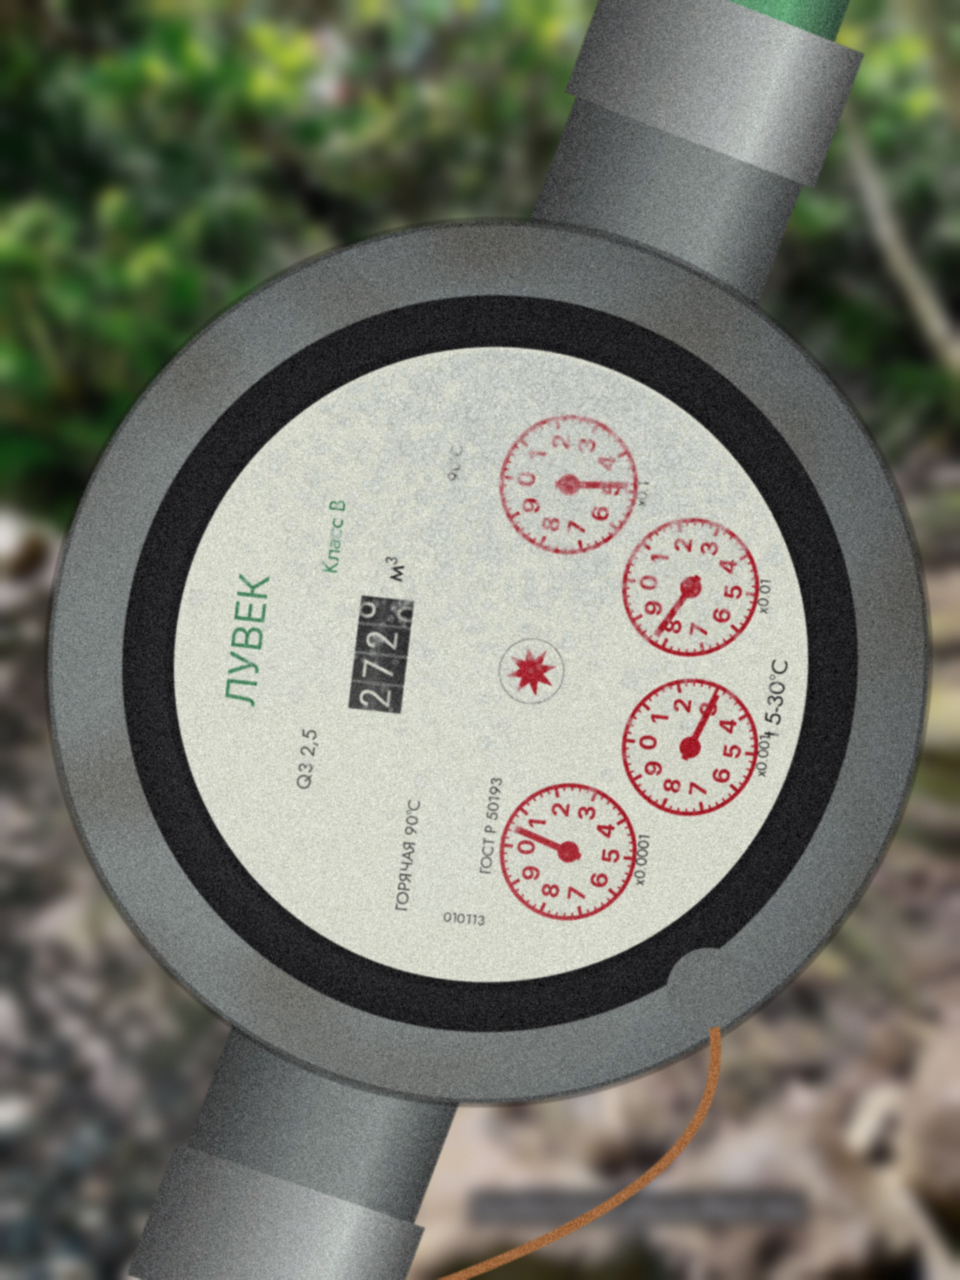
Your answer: **2728.4830** m³
